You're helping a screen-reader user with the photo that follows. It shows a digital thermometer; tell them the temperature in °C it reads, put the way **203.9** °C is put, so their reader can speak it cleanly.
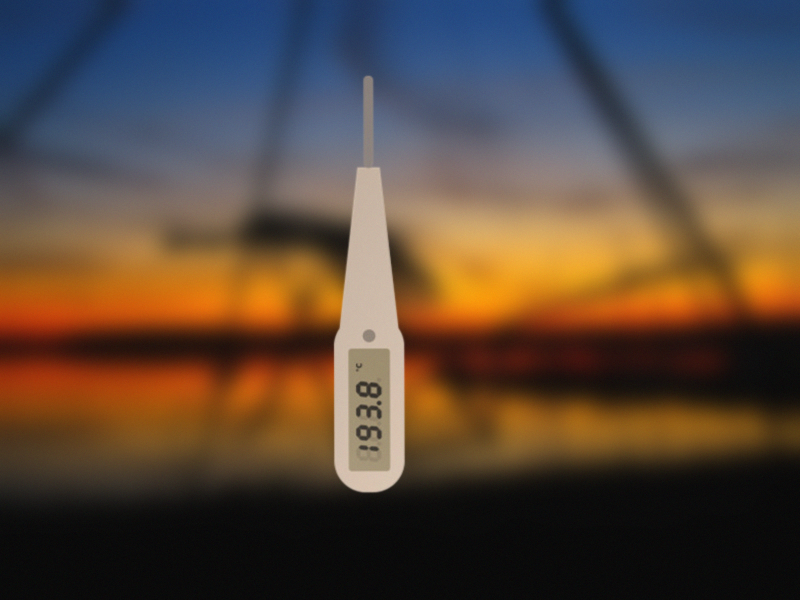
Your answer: **193.8** °C
